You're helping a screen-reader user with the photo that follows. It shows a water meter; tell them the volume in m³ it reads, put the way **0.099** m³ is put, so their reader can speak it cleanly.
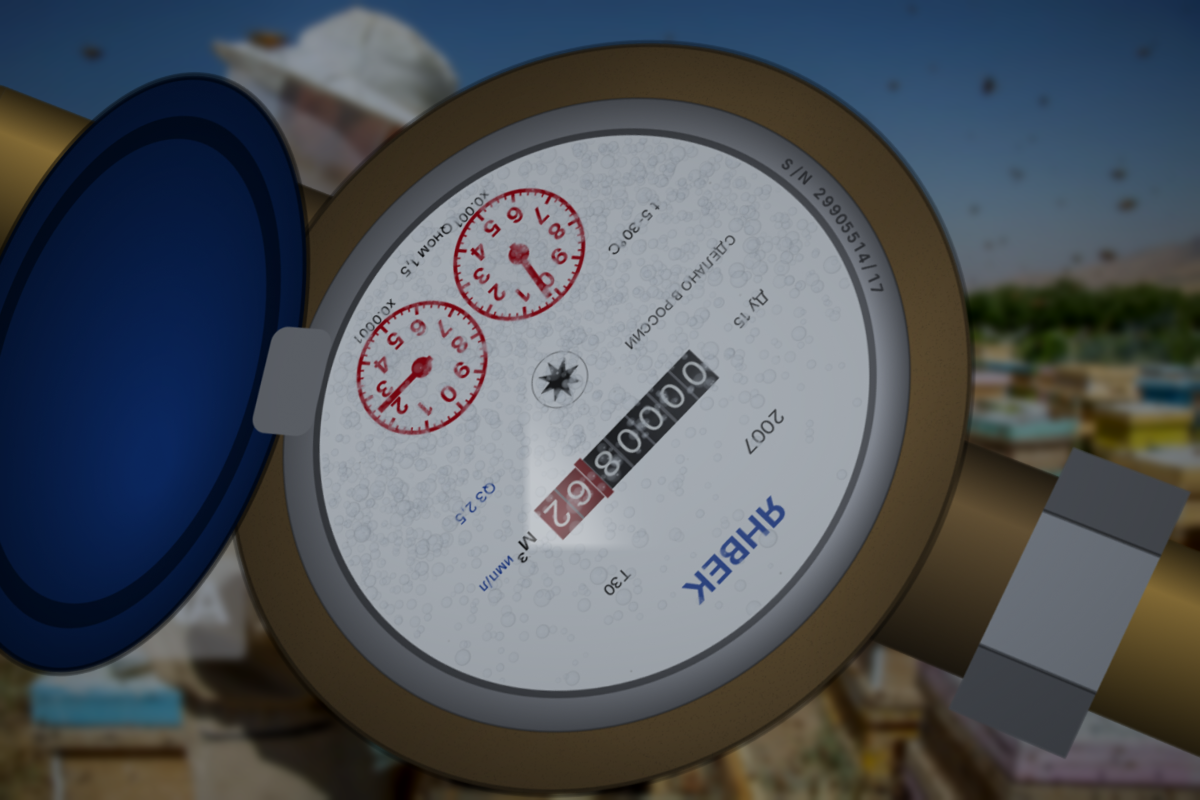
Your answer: **8.6202** m³
